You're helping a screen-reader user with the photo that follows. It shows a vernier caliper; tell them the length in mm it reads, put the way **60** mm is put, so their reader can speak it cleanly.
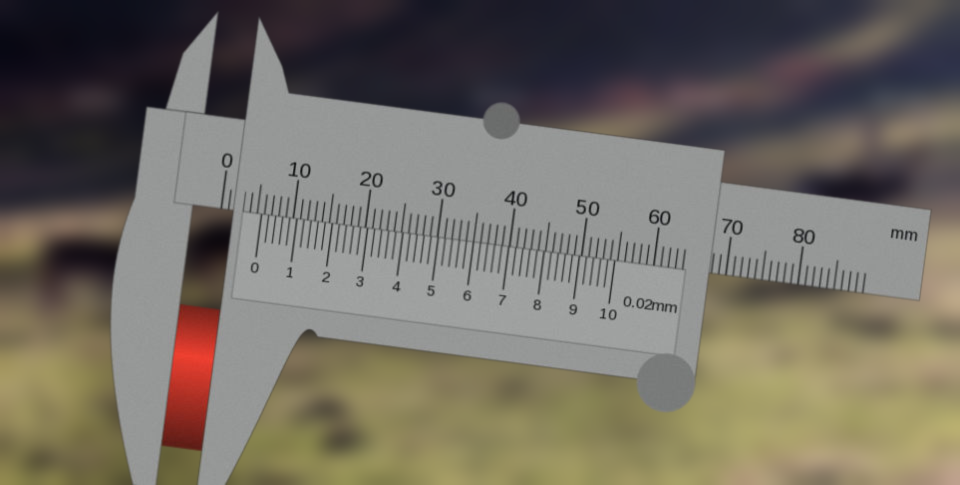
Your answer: **5.6** mm
